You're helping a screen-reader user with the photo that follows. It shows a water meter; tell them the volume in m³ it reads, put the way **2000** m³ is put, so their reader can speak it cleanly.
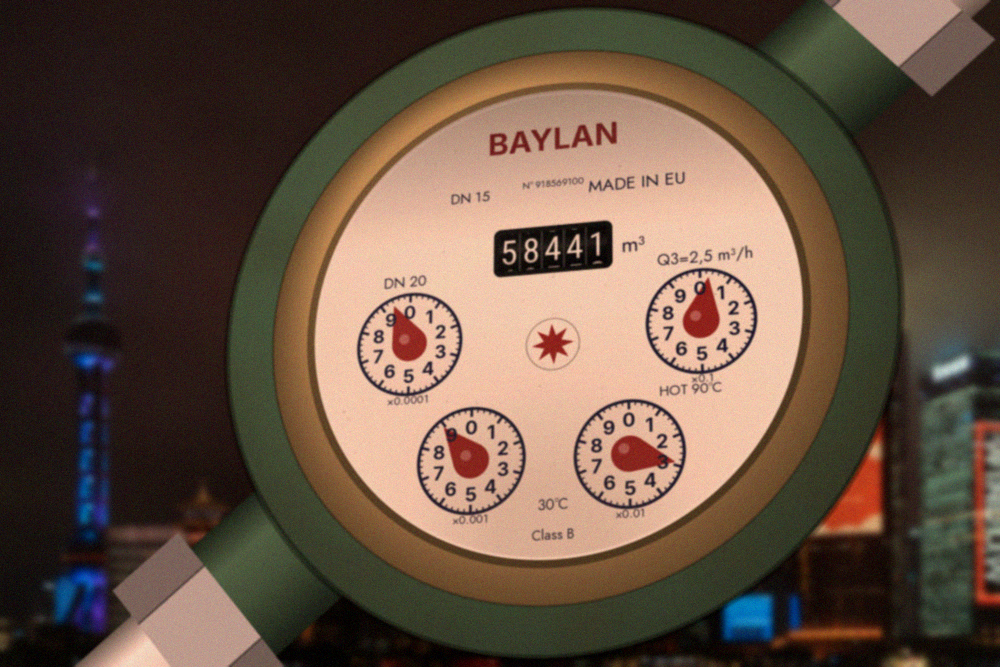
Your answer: **58441.0289** m³
